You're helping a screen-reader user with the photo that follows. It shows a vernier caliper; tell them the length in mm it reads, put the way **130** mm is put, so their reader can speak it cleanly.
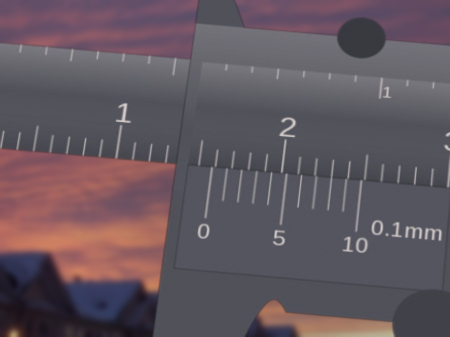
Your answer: **15.8** mm
